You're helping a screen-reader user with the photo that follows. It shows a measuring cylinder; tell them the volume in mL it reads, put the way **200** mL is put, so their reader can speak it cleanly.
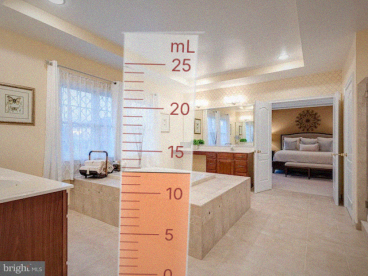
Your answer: **12.5** mL
